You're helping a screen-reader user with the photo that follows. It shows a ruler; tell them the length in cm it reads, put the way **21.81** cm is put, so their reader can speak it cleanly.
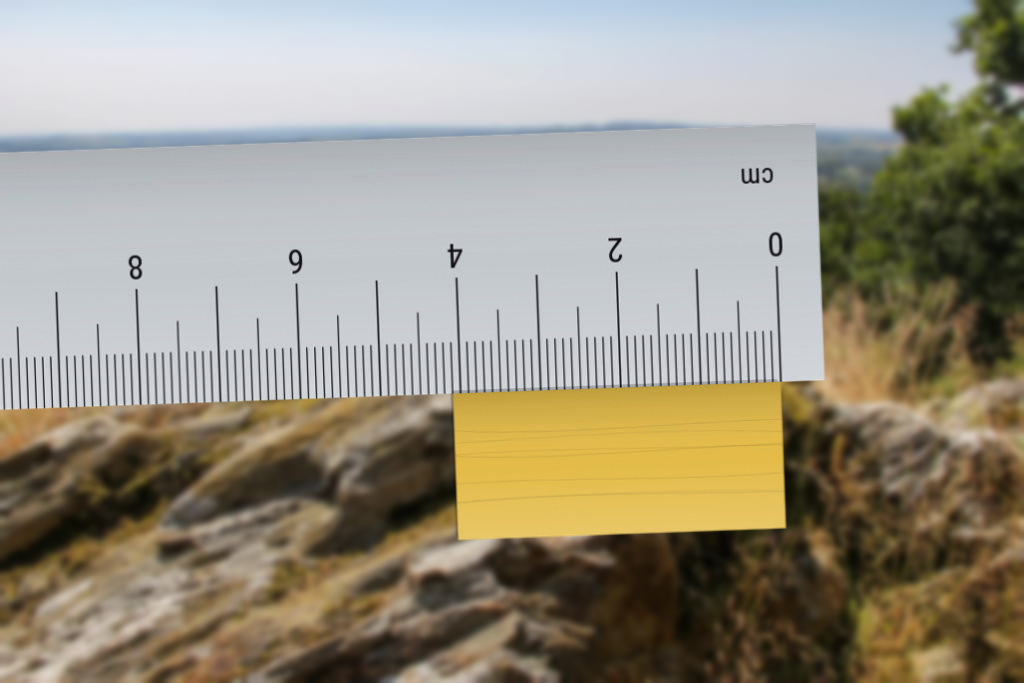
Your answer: **4.1** cm
